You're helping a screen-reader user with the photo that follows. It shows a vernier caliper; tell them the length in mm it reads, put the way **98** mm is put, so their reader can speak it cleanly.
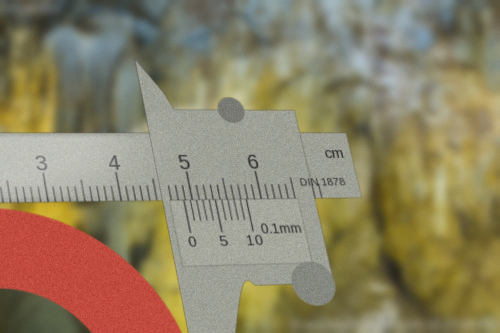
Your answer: **48.8** mm
